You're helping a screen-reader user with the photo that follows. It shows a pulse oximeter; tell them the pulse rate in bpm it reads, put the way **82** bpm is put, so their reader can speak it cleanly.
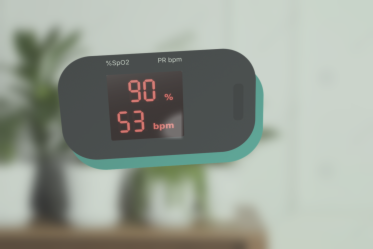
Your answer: **53** bpm
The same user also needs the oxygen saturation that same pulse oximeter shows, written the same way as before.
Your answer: **90** %
